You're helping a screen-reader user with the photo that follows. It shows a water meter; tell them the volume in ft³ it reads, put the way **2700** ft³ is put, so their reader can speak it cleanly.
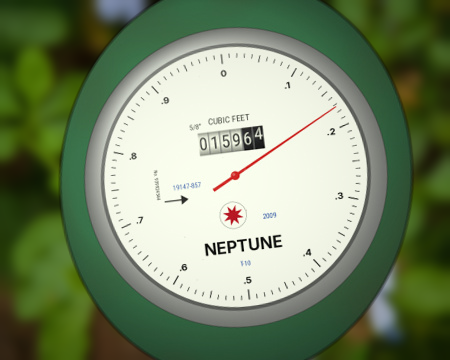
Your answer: **15964.17** ft³
